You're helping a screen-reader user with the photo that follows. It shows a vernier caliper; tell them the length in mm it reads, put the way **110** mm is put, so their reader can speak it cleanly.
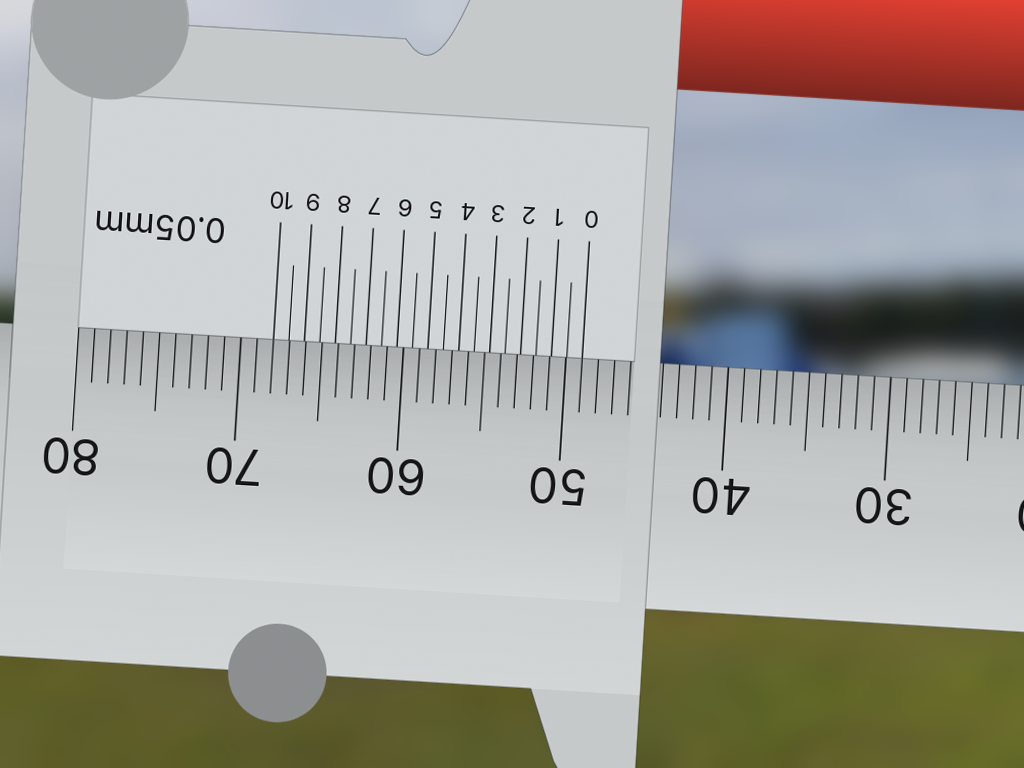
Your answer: **49.0** mm
